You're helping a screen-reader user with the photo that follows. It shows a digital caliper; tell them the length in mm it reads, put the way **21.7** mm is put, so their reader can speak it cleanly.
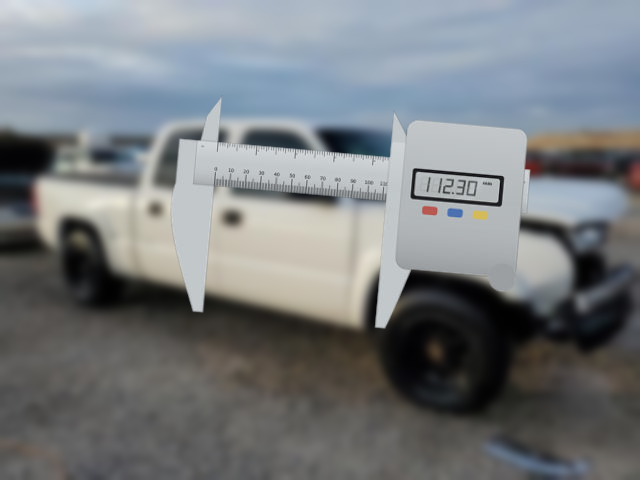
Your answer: **112.30** mm
